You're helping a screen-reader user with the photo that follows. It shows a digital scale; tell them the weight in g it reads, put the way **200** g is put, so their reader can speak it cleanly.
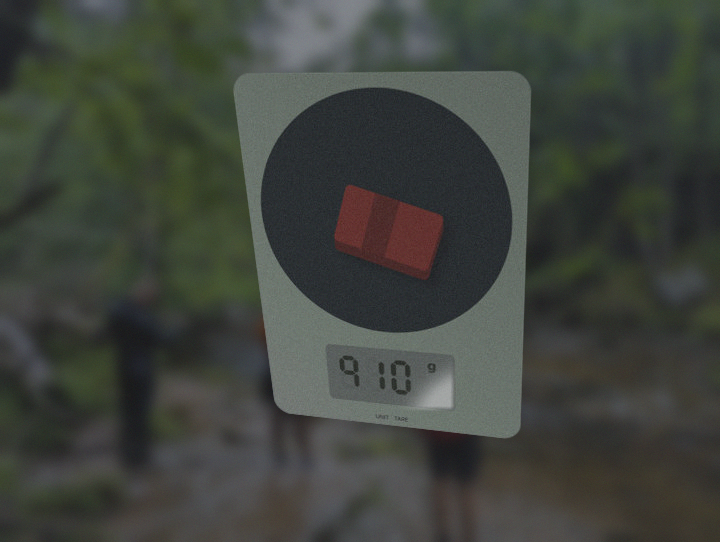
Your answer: **910** g
